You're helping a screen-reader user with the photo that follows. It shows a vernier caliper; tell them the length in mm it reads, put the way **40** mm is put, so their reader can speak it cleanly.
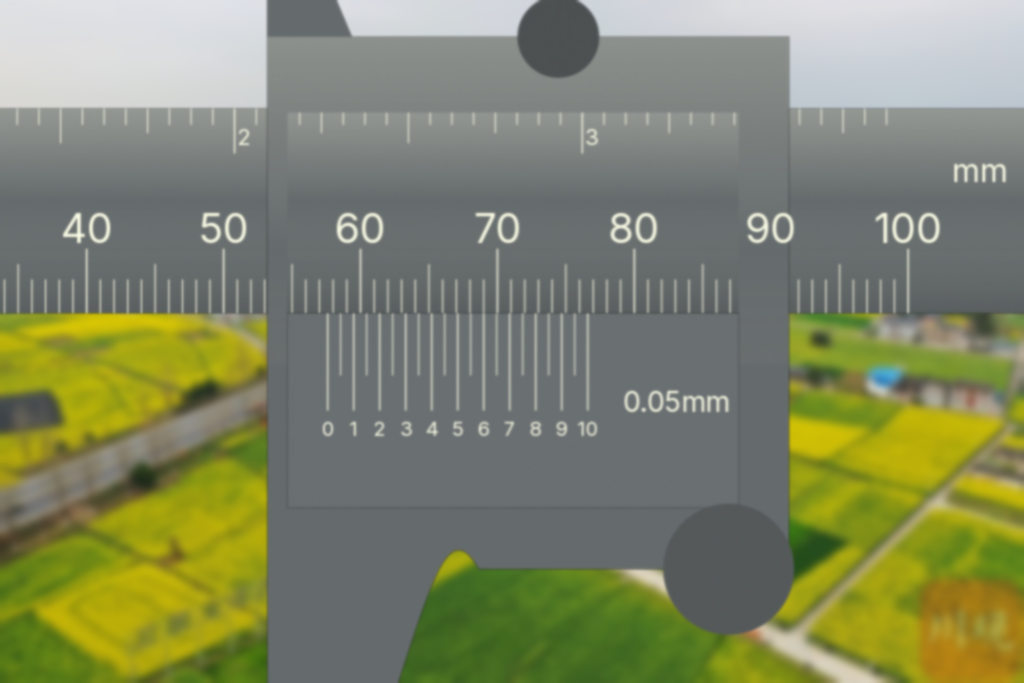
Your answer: **57.6** mm
